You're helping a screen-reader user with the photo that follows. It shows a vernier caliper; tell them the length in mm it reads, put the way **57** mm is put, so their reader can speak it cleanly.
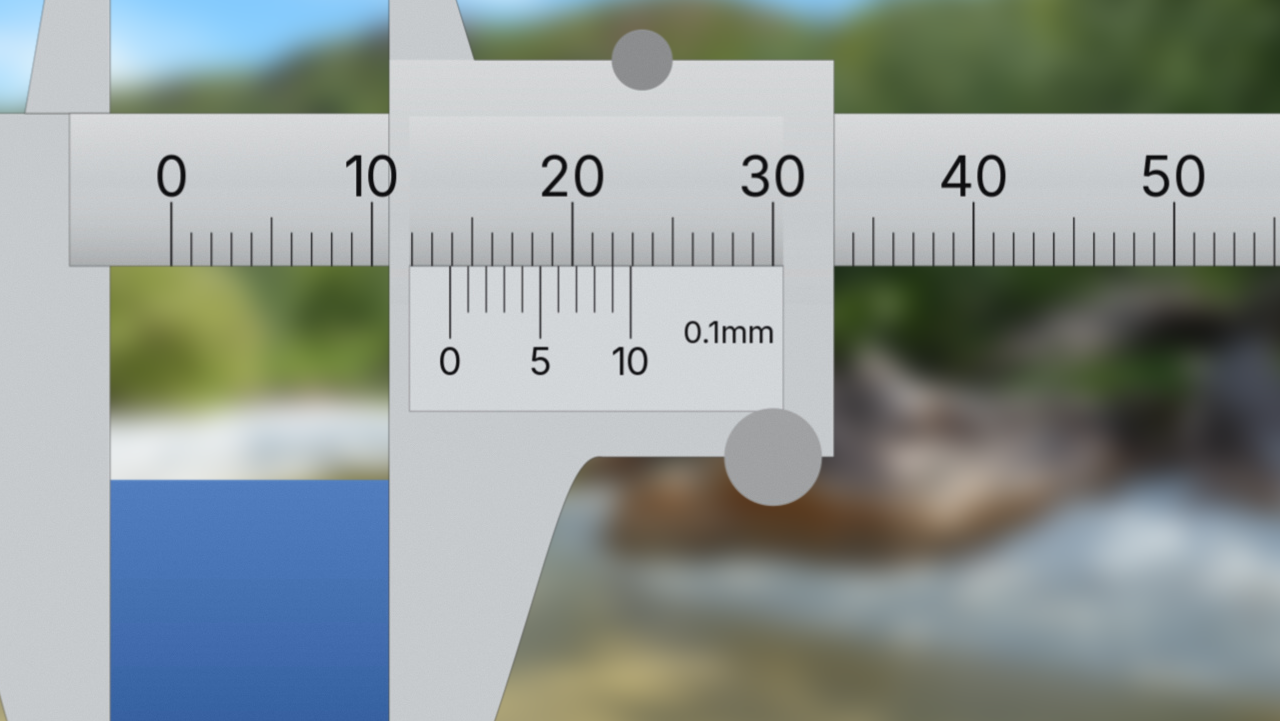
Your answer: **13.9** mm
